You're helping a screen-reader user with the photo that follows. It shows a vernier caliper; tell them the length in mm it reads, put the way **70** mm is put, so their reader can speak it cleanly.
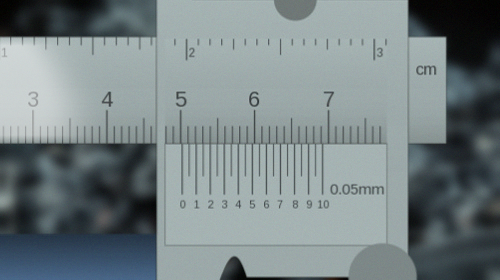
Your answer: **50.2** mm
